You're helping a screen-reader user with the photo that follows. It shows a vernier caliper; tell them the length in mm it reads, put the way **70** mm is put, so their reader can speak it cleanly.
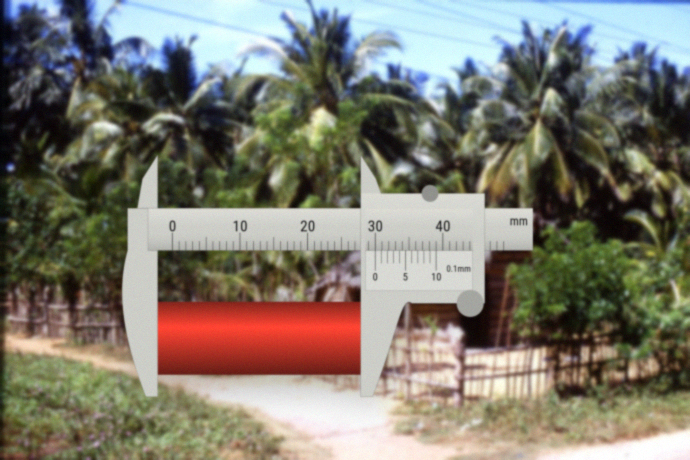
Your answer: **30.0** mm
